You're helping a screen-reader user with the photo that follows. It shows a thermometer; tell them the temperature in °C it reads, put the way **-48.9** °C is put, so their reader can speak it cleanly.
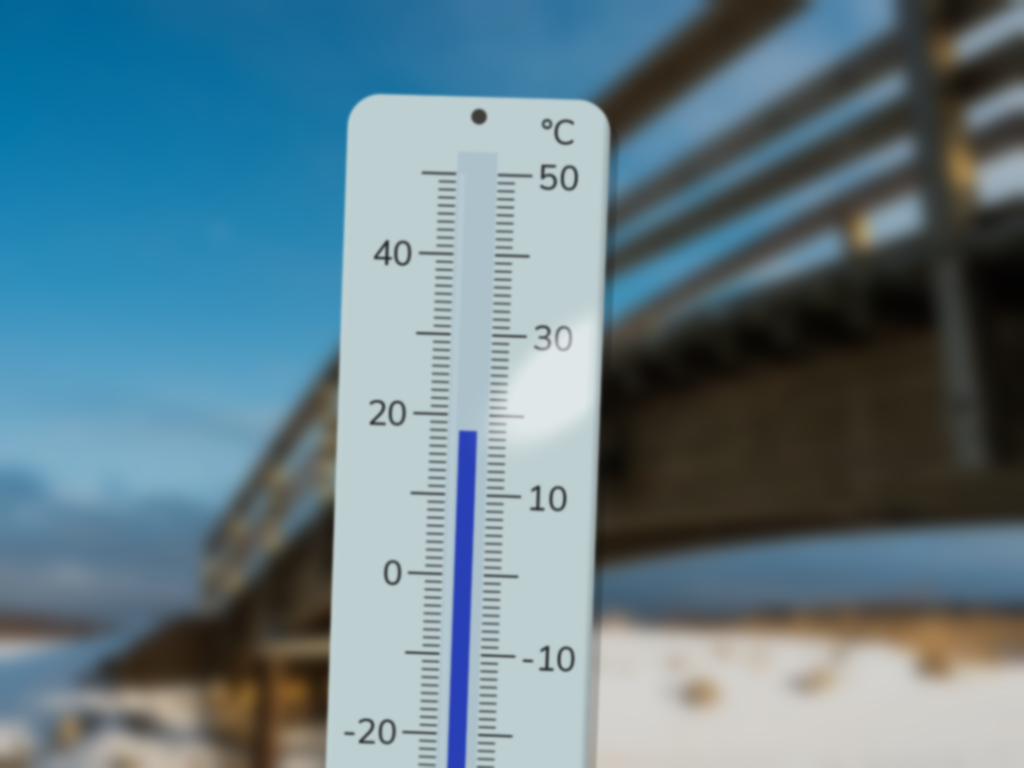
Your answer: **18** °C
